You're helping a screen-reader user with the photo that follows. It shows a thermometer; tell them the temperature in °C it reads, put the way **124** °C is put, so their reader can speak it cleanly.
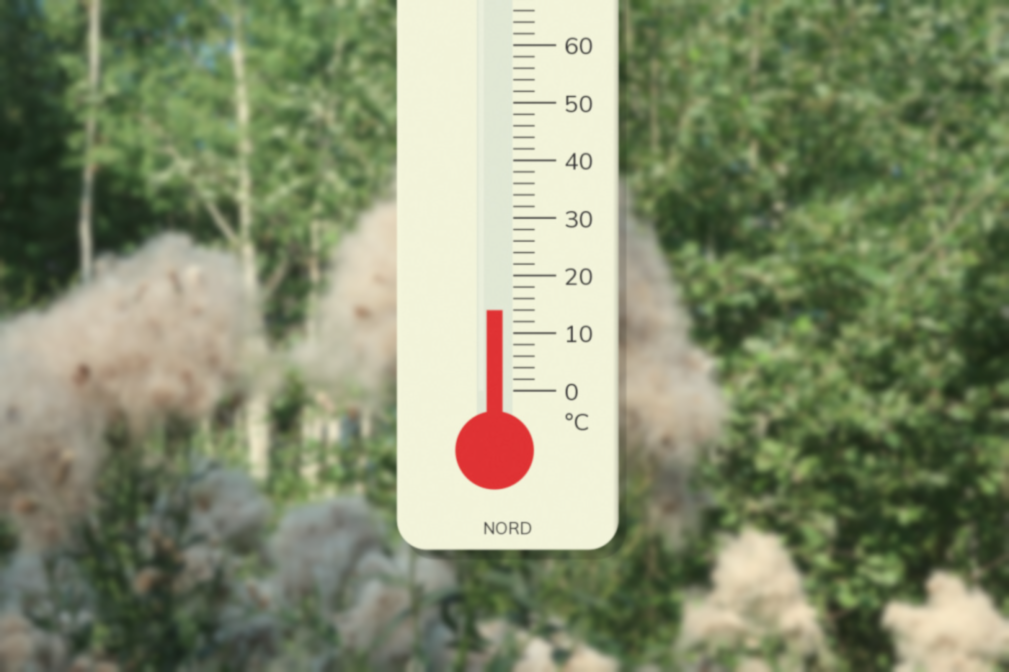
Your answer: **14** °C
